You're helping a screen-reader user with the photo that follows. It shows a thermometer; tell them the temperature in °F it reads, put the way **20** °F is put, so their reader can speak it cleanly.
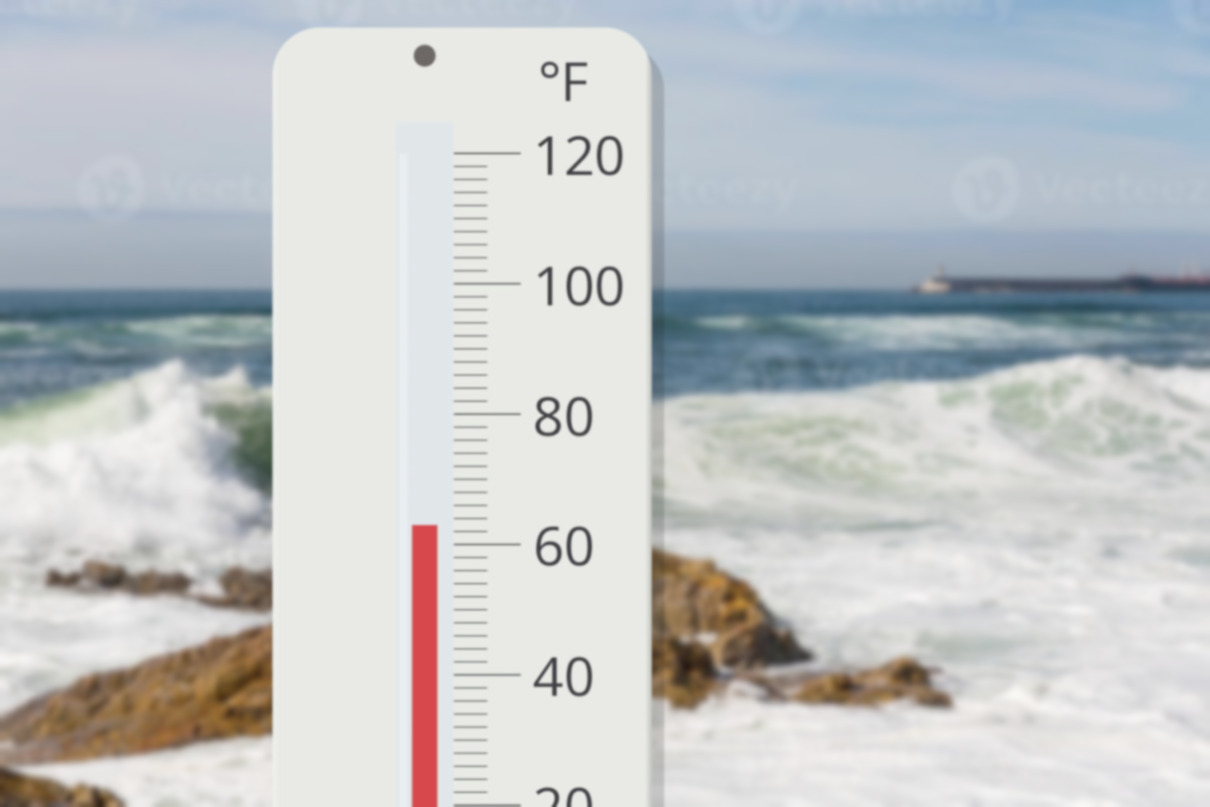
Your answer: **63** °F
